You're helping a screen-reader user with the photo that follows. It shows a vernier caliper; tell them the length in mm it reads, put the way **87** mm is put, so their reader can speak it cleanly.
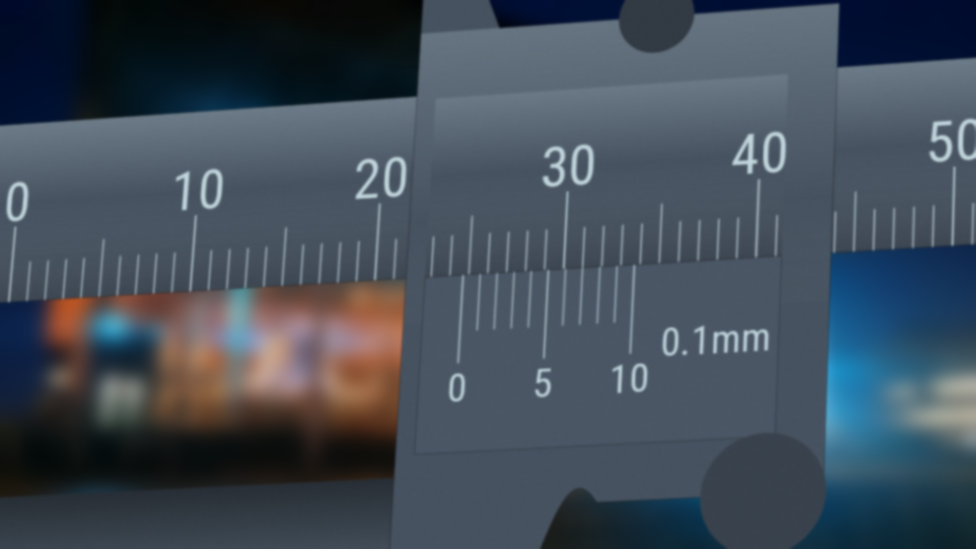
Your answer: **24.7** mm
